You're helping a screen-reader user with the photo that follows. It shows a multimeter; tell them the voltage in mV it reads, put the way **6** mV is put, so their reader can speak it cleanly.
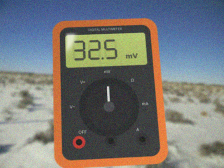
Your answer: **32.5** mV
